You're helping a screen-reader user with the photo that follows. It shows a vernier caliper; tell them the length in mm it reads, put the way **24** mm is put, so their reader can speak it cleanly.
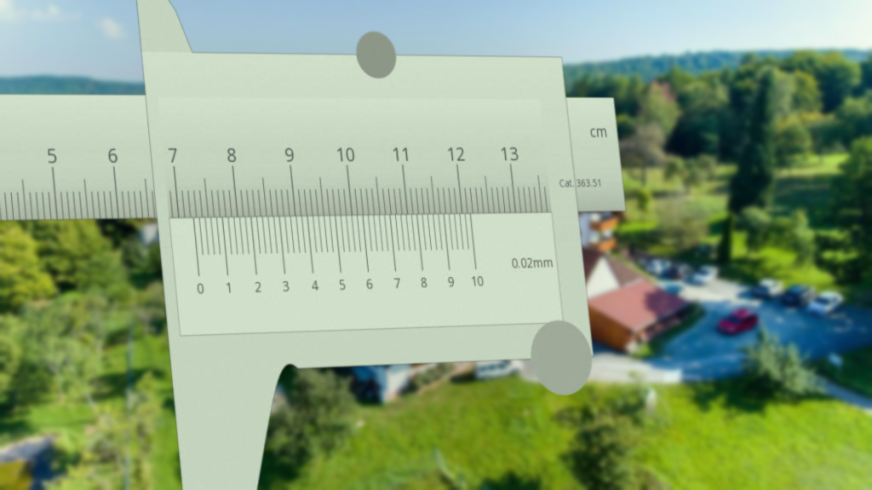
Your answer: **72.5** mm
